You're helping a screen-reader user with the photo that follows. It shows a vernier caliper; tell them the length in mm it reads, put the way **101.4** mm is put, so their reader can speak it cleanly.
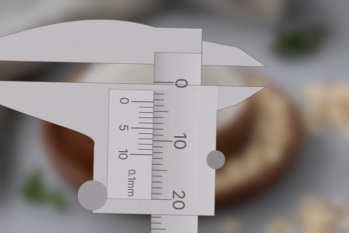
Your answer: **3.4** mm
